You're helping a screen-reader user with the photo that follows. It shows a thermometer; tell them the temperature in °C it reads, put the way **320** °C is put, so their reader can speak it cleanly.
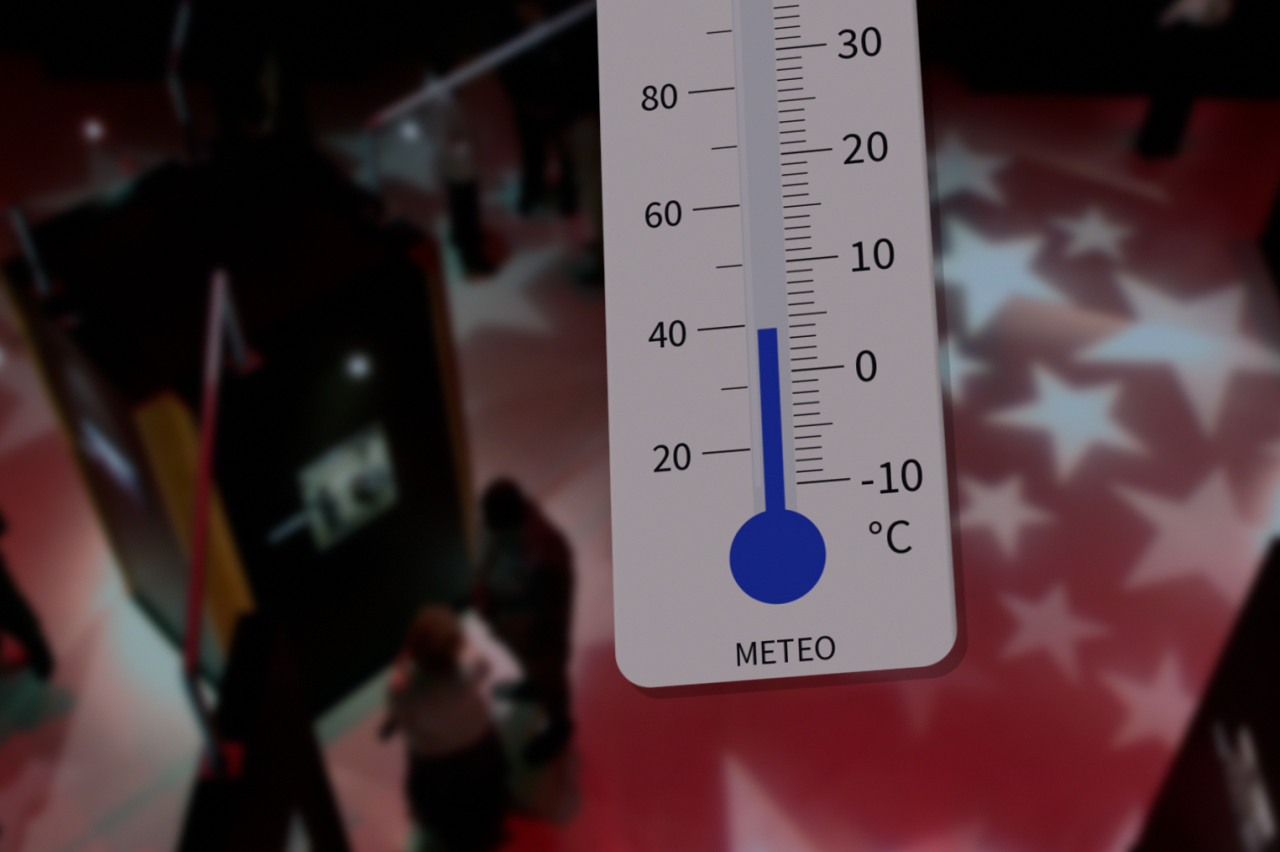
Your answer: **4** °C
